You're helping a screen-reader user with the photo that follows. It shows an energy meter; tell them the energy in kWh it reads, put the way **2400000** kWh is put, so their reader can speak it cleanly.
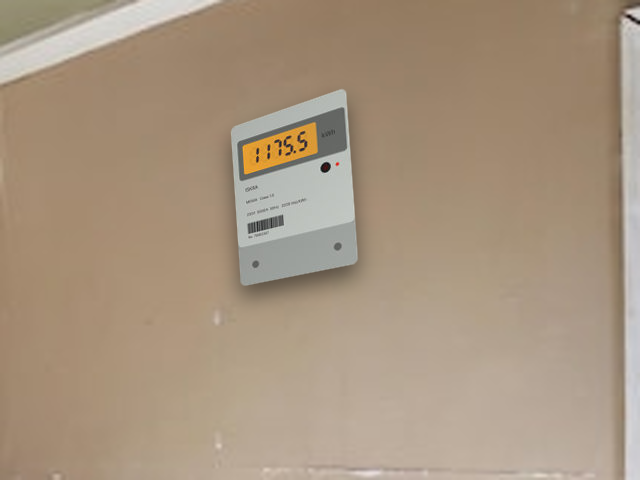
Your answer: **1175.5** kWh
